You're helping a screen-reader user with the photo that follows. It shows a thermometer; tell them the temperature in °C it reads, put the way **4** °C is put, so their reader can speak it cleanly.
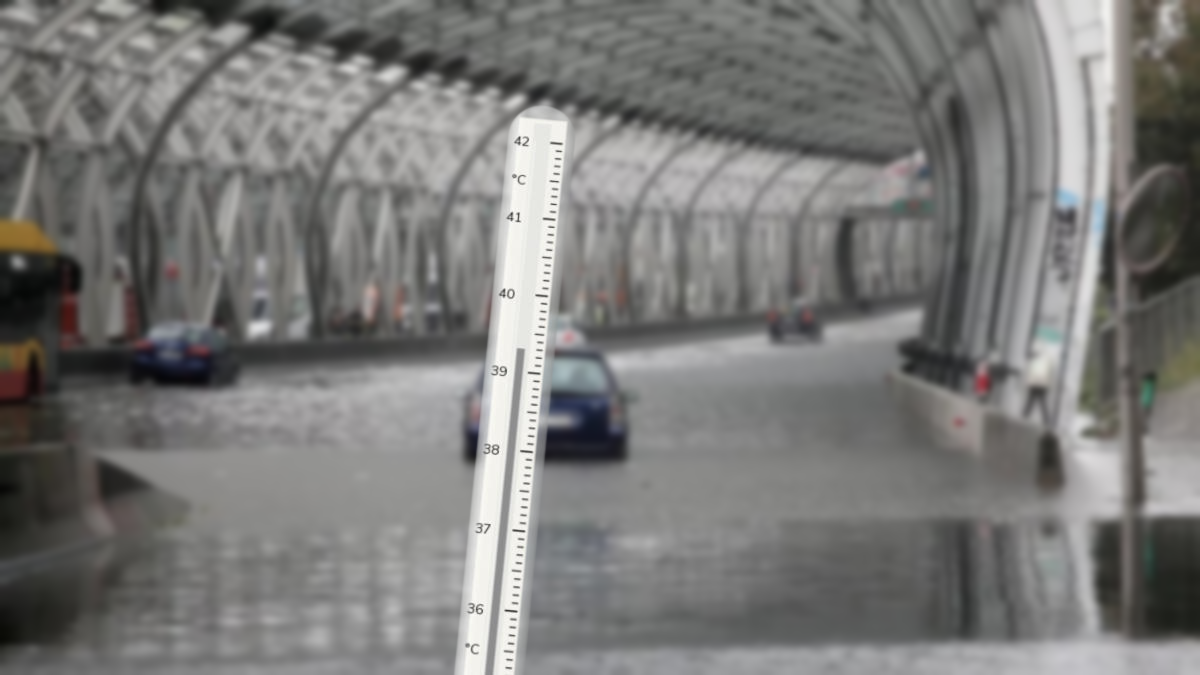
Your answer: **39.3** °C
